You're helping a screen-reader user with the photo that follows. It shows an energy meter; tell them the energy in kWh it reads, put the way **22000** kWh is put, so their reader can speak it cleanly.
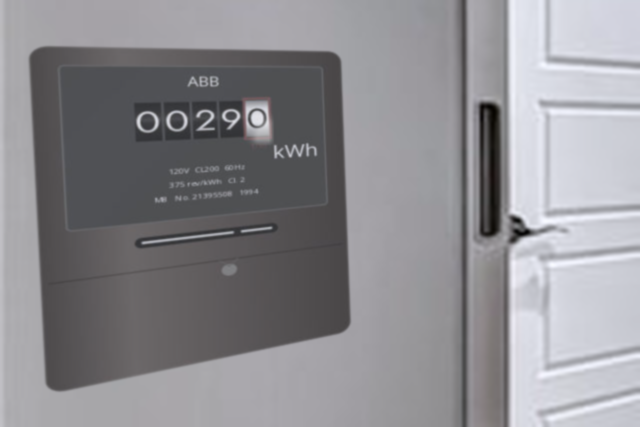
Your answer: **29.0** kWh
